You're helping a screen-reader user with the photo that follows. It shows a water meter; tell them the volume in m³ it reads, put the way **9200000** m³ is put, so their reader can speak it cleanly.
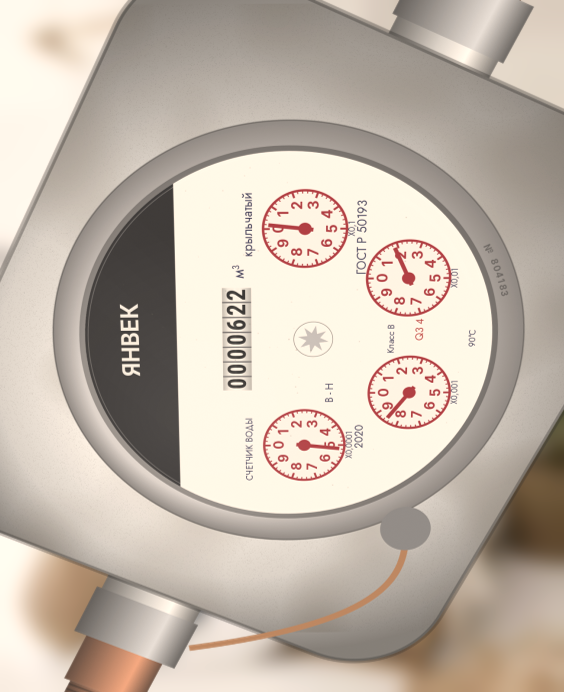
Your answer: **622.0185** m³
